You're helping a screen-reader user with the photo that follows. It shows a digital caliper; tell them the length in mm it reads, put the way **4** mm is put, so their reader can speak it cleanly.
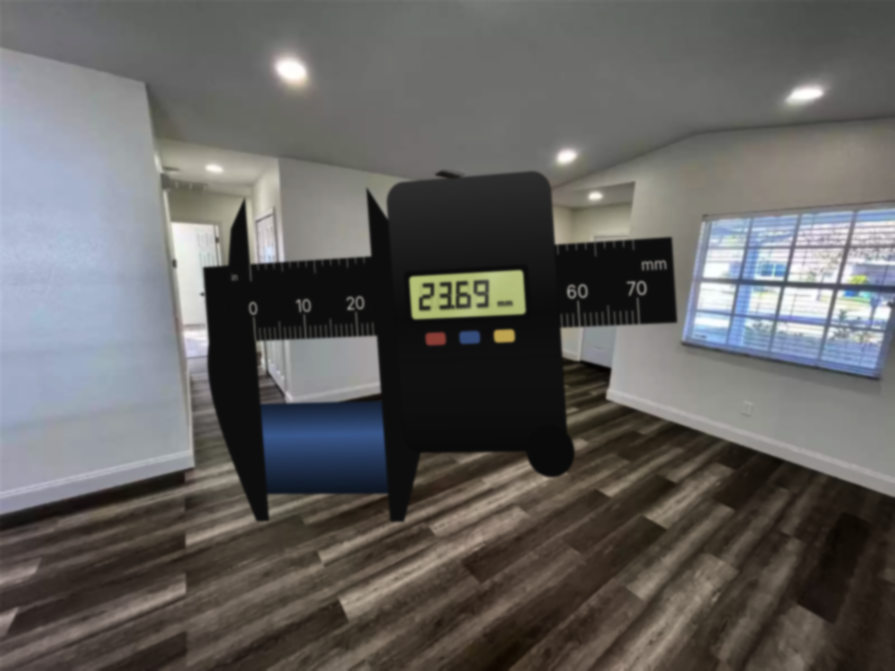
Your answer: **23.69** mm
